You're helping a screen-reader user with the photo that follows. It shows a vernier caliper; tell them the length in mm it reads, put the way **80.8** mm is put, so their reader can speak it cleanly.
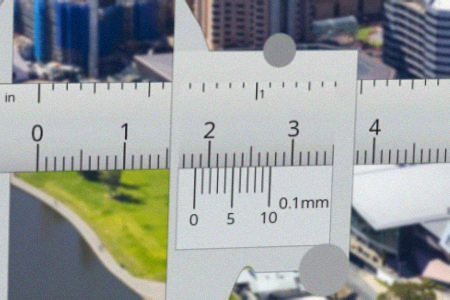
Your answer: **18.4** mm
